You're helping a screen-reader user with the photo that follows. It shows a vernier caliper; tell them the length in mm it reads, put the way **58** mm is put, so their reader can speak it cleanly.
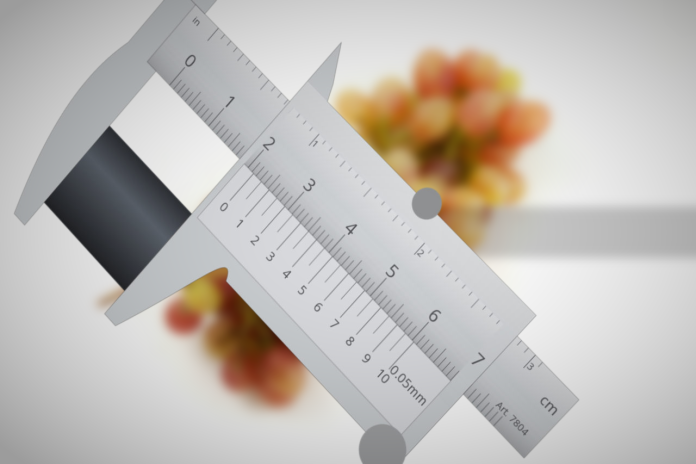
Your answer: **21.4** mm
